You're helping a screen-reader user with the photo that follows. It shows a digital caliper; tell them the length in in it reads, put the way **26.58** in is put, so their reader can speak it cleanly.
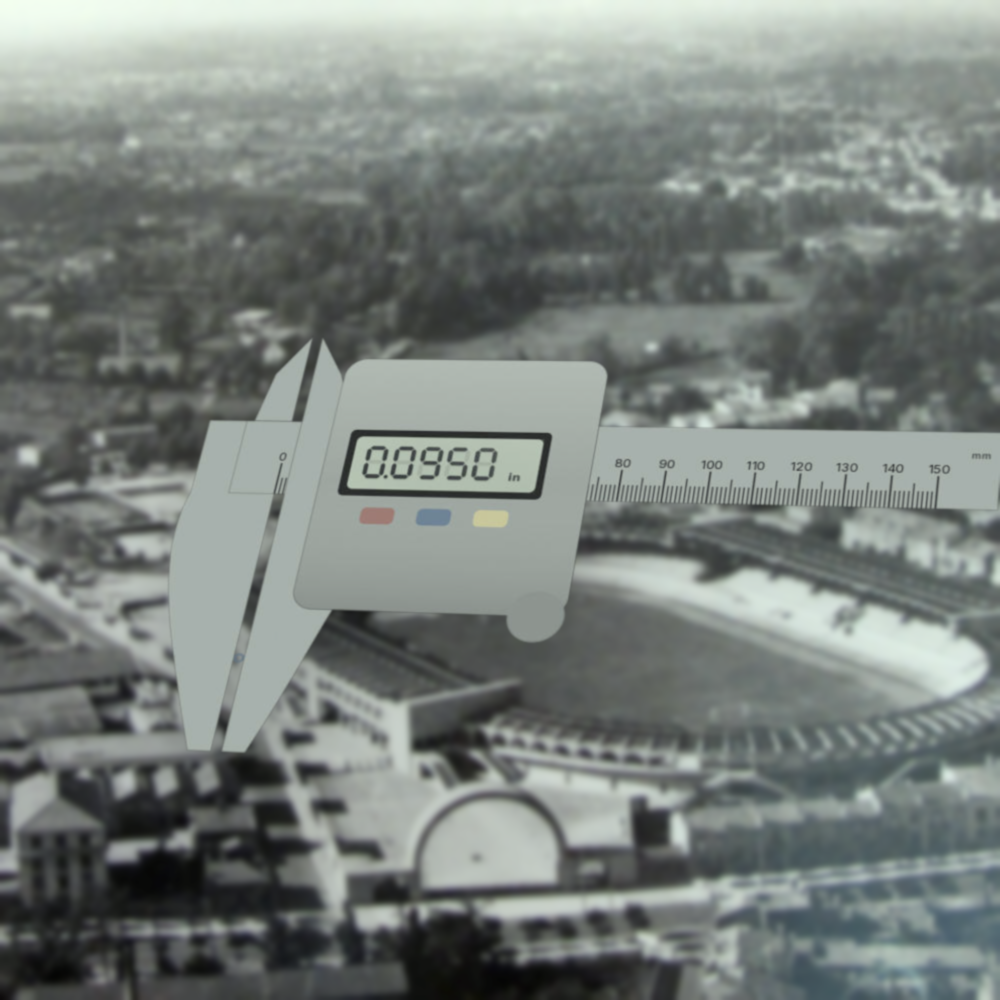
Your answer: **0.0950** in
